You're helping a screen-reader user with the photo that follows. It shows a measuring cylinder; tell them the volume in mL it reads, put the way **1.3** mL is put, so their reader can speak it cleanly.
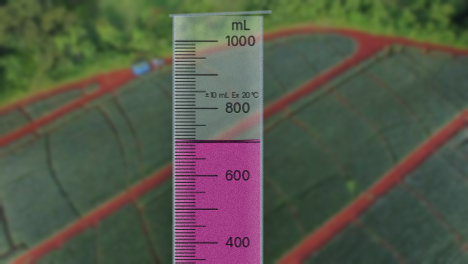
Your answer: **700** mL
